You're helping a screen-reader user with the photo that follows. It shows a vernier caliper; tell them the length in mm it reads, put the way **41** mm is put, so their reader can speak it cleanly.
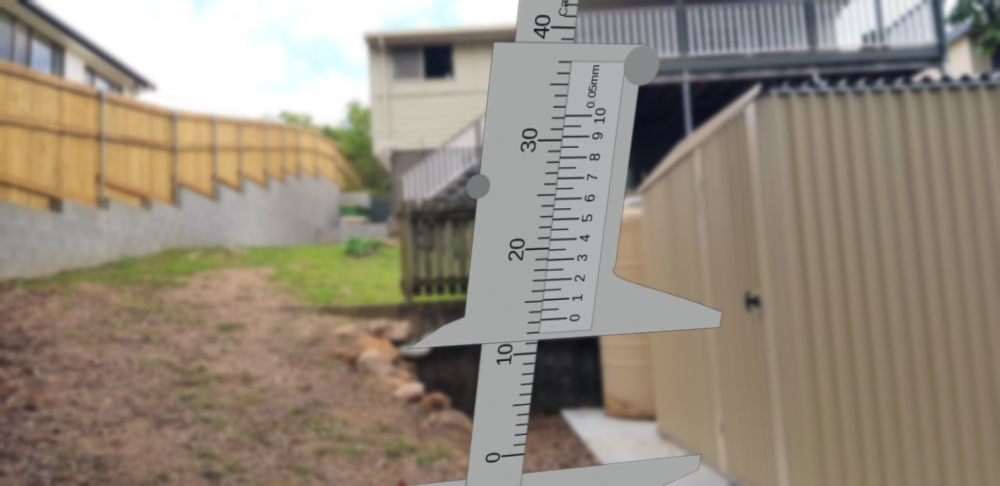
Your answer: **13.2** mm
